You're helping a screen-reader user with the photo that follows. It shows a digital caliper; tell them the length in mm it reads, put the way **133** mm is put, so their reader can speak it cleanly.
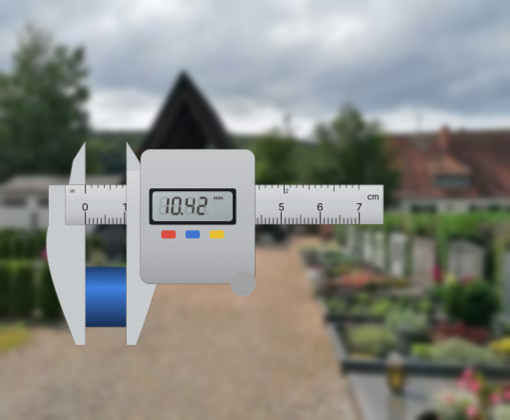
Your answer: **10.42** mm
